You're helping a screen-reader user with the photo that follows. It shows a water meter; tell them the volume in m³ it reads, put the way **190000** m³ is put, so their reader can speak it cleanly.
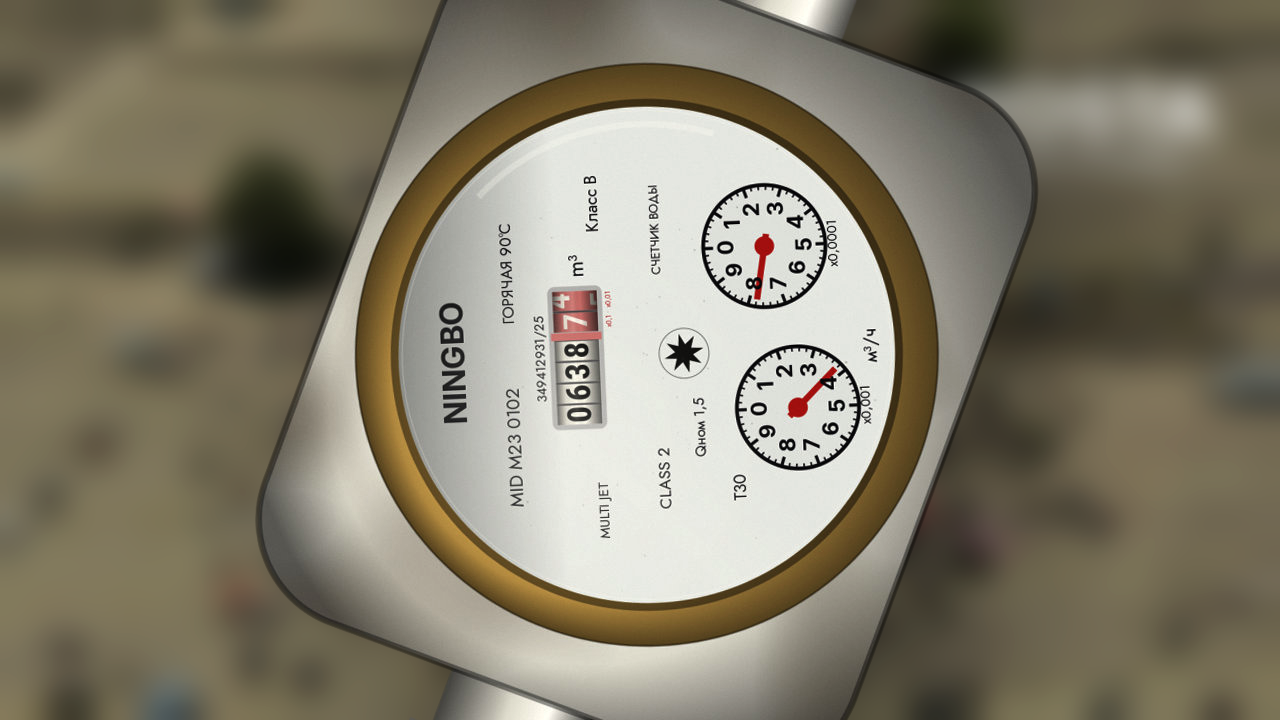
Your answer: **638.7437** m³
